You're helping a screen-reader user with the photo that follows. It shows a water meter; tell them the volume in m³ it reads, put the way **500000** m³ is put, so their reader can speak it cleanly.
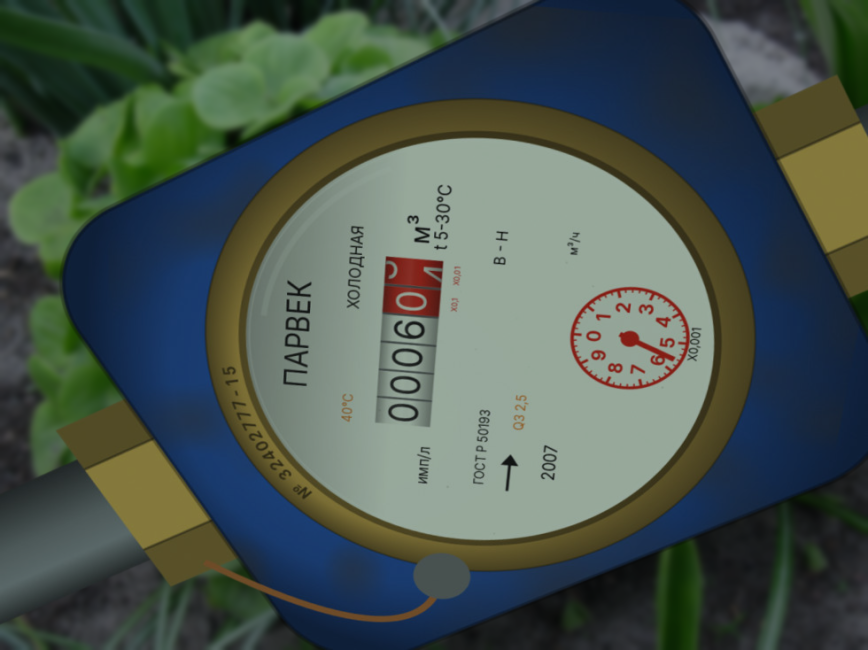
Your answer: **6.035** m³
